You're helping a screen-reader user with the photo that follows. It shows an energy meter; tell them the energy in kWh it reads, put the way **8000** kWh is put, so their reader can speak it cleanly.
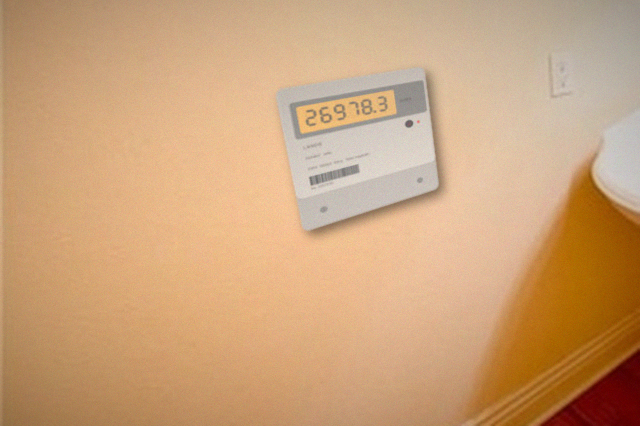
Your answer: **26978.3** kWh
